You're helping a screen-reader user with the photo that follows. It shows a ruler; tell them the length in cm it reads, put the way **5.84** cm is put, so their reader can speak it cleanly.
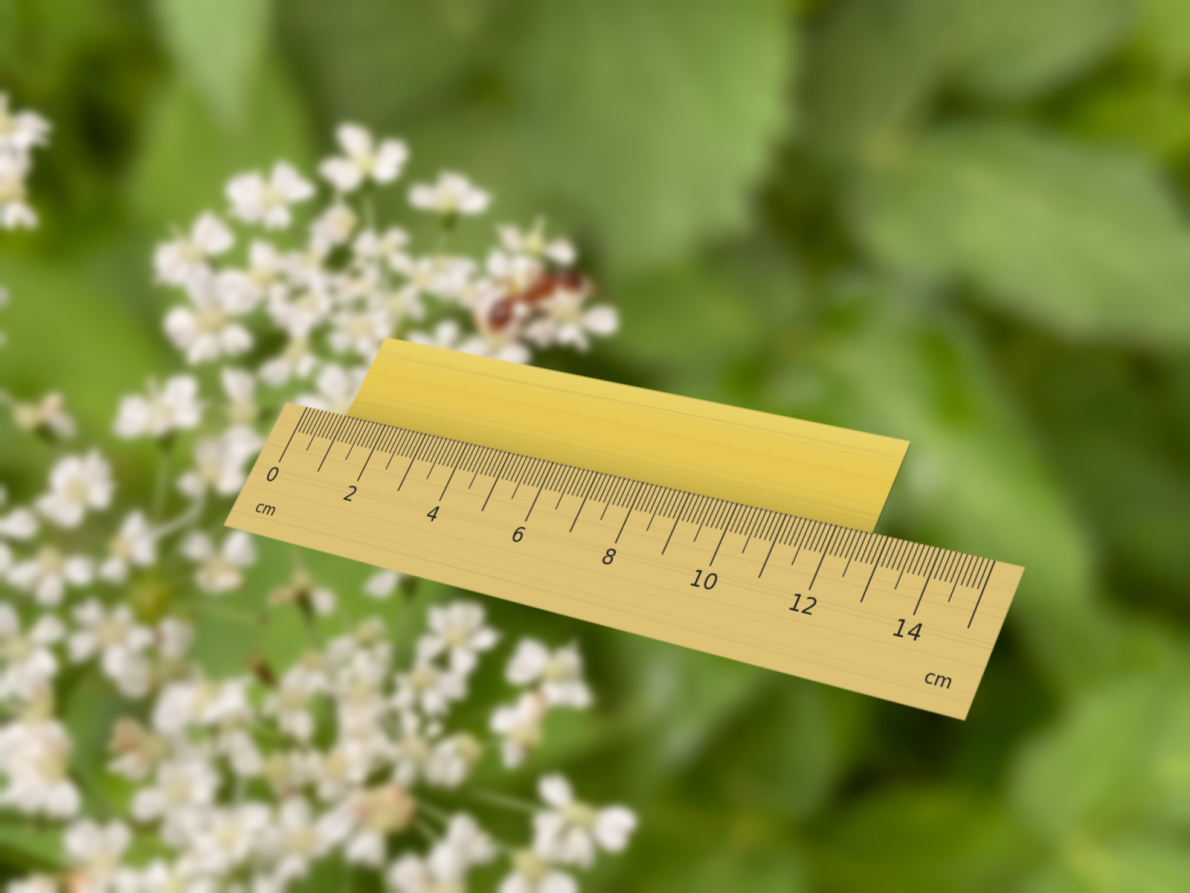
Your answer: **11.7** cm
